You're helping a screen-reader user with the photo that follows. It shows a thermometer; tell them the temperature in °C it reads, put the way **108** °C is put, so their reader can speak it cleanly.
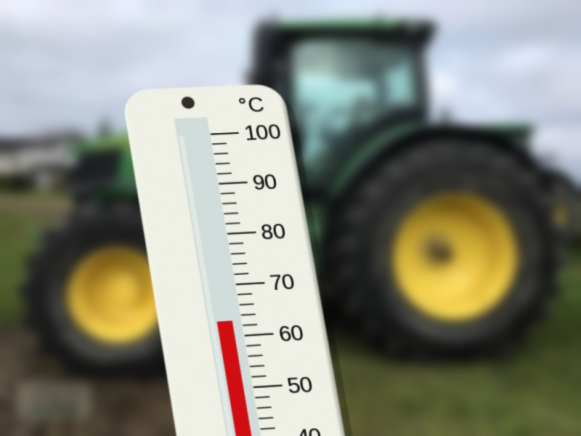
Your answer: **63** °C
